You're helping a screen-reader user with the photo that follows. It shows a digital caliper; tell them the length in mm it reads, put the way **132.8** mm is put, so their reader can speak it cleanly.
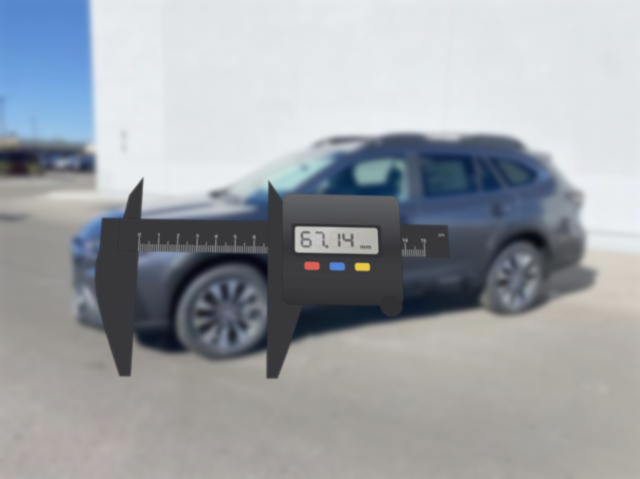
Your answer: **67.14** mm
